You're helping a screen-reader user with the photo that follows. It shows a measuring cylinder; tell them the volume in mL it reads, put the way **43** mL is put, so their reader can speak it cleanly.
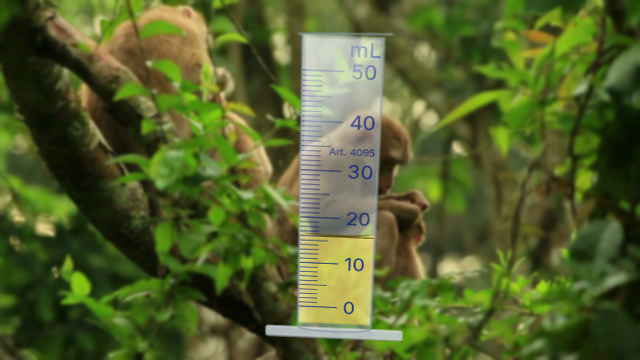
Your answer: **16** mL
